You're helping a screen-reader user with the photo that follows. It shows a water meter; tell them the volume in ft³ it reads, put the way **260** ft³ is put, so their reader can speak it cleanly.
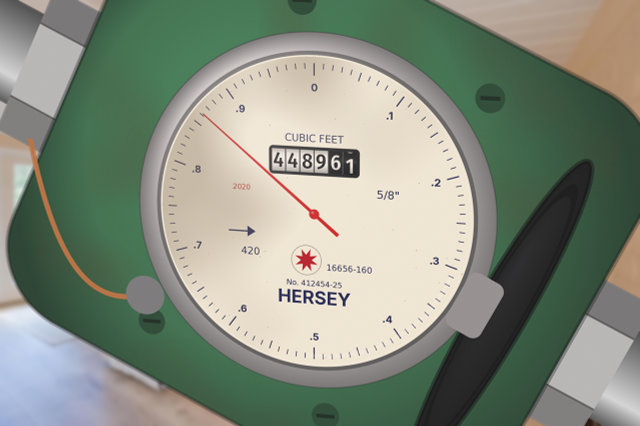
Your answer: **448960.86** ft³
